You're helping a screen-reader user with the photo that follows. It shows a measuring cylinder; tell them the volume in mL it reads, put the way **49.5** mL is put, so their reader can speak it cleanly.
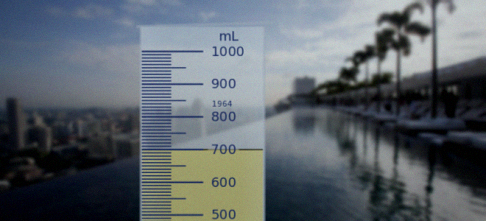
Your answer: **700** mL
